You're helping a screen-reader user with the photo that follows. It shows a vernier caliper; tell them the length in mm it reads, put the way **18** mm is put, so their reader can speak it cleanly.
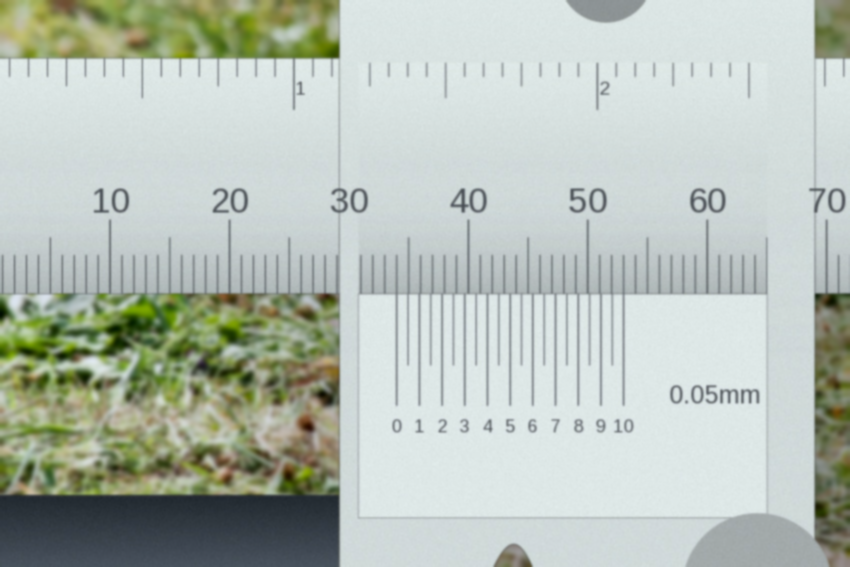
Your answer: **34.0** mm
